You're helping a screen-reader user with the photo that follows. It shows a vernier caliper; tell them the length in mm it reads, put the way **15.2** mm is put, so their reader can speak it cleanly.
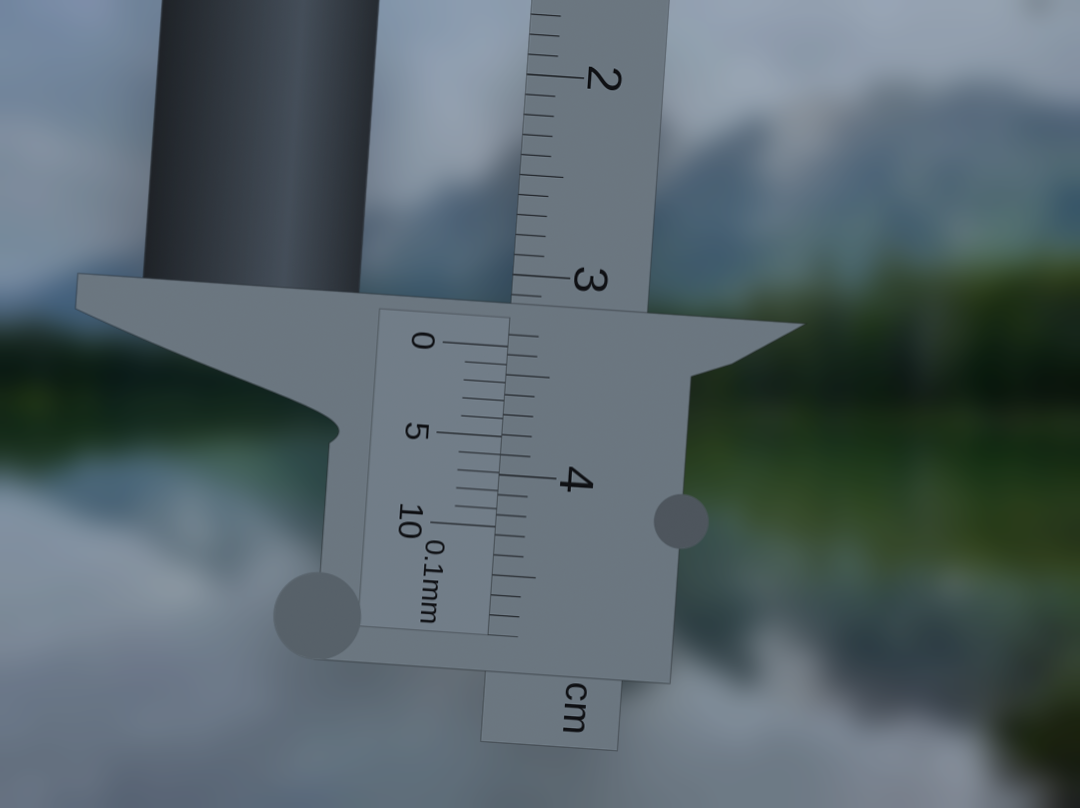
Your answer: **33.6** mm
